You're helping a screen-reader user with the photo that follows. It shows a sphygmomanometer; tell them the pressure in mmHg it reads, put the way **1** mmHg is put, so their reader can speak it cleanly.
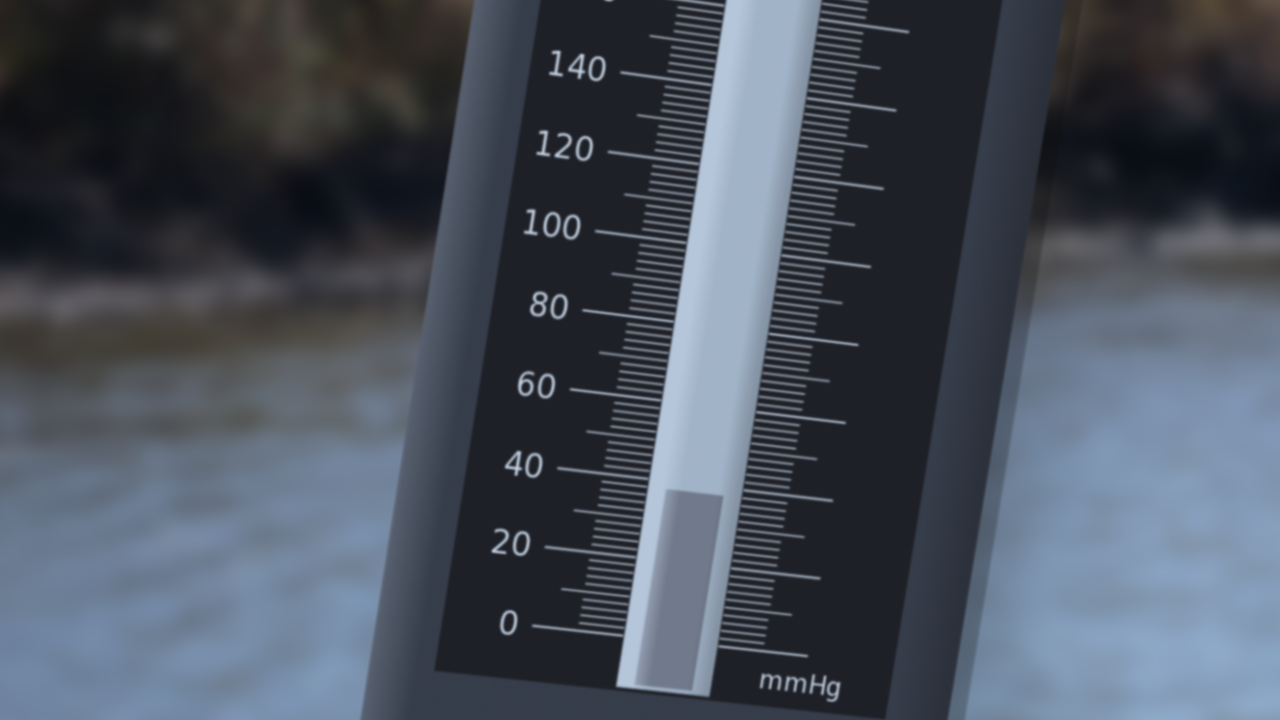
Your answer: **38** mmHg
